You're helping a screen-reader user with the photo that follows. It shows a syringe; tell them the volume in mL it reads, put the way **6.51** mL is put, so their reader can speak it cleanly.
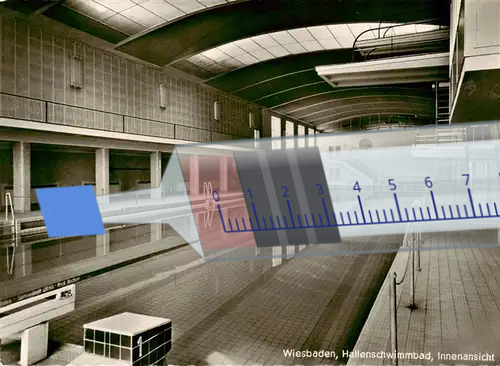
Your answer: **0.8** mL
